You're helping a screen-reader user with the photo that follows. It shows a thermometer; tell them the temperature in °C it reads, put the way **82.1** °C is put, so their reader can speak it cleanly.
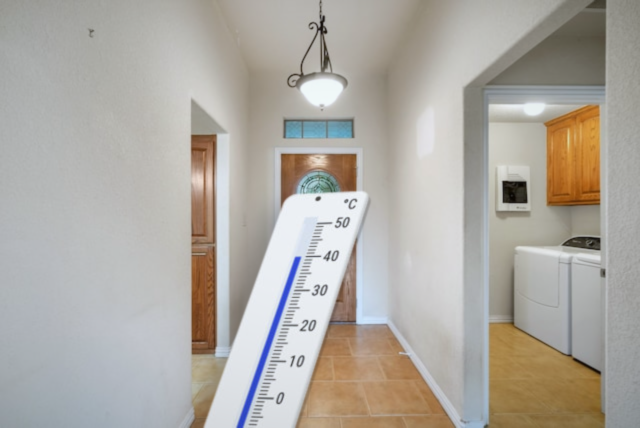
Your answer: **40** °C
